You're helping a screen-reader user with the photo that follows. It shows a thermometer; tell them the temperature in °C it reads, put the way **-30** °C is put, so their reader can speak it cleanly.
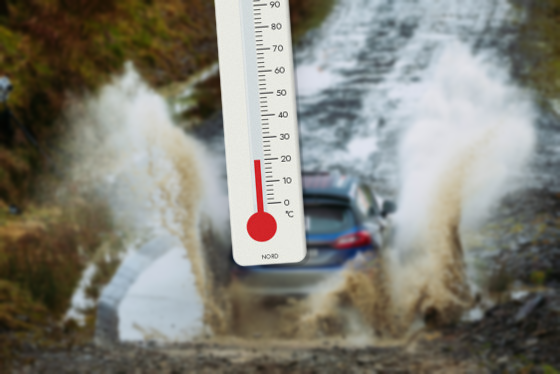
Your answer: **20** °C
